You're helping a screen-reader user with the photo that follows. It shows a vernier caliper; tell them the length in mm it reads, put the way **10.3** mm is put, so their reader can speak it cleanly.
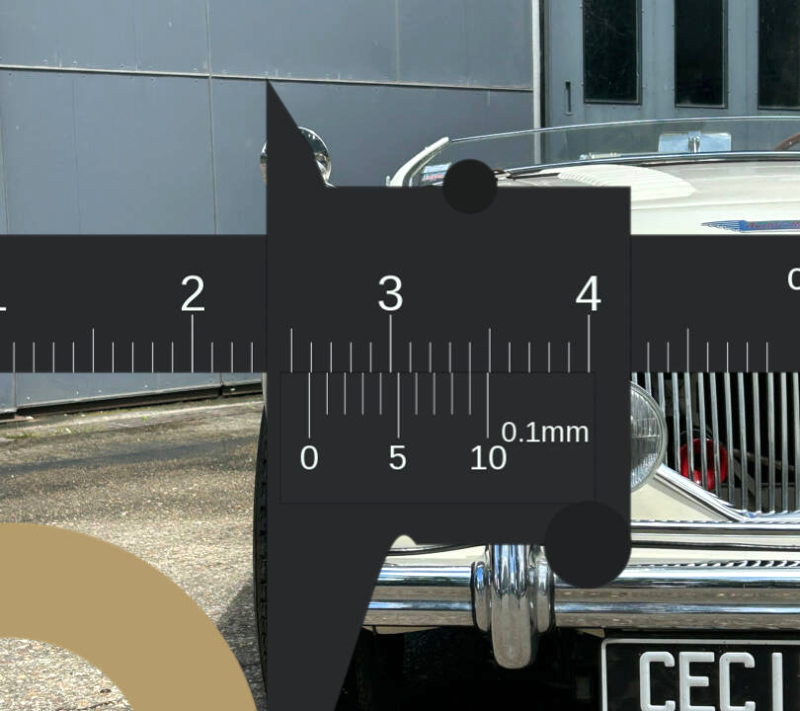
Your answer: **25.9** mm
